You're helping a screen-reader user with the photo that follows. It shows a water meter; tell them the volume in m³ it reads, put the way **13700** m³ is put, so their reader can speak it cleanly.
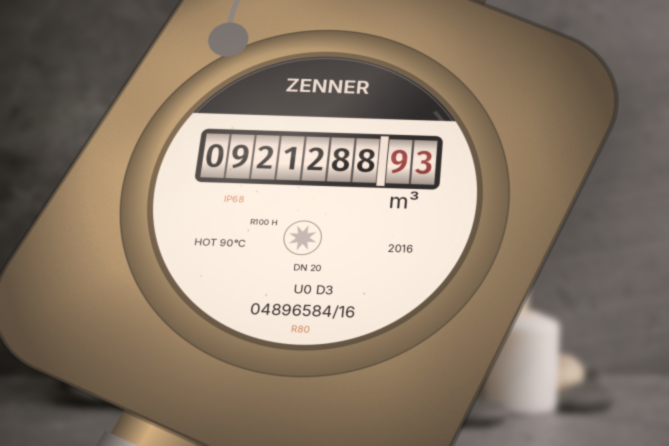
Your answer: **921288.93** m³
